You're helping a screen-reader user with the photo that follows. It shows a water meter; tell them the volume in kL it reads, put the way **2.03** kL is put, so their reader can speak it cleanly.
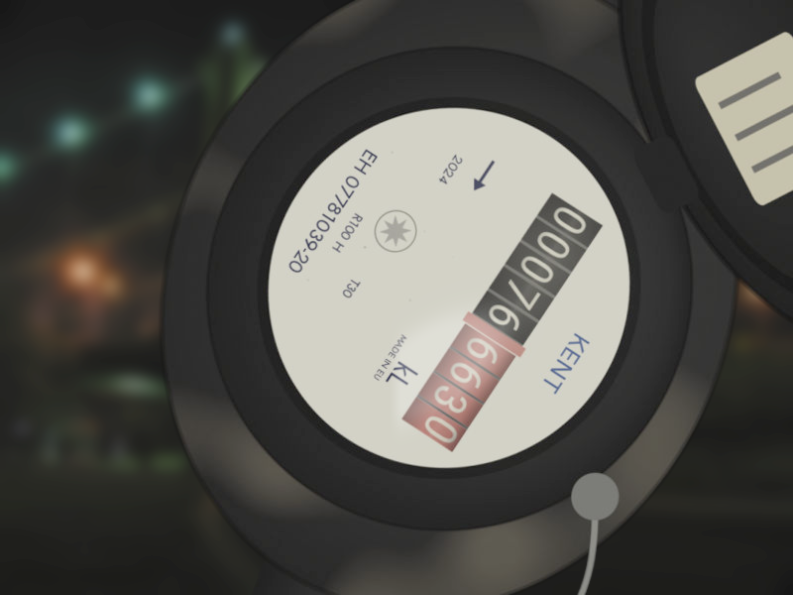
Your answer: **76.6630** kL
